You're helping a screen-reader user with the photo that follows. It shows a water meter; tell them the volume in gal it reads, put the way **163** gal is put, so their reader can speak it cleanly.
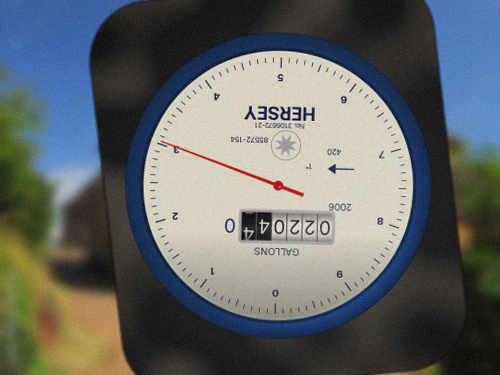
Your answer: **220443.0** gal
